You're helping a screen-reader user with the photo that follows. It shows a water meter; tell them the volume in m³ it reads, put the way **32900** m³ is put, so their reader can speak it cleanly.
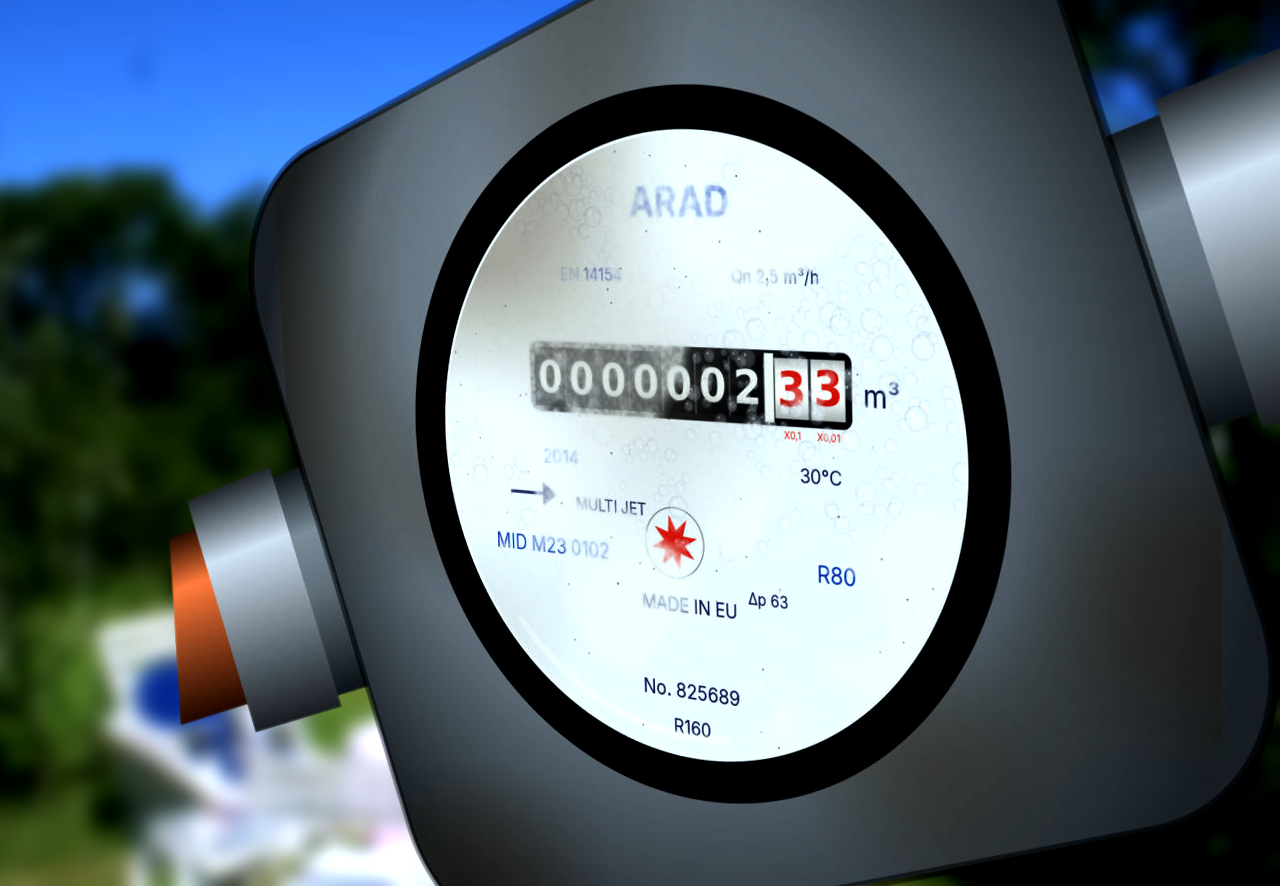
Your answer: **2.33** m³
